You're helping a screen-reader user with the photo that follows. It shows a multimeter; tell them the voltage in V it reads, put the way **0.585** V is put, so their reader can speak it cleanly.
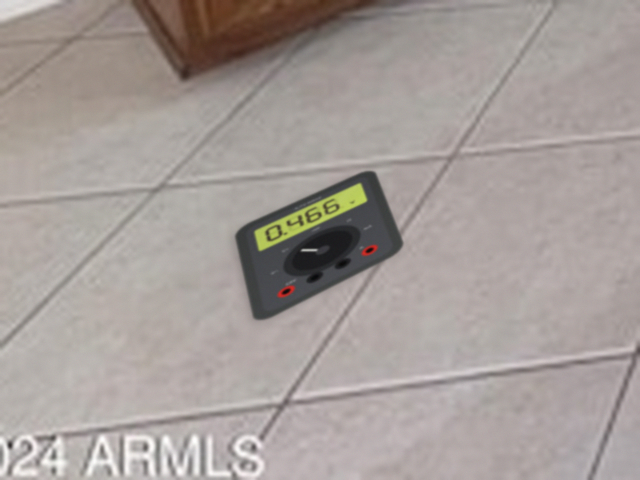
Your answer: **0.466** V
